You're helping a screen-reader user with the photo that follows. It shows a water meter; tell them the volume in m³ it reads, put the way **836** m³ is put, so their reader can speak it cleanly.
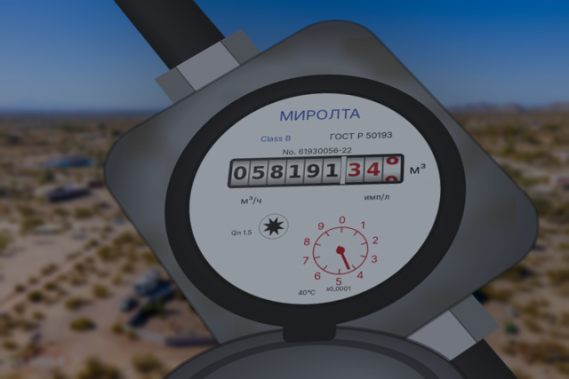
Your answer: **58191.3484** m³
